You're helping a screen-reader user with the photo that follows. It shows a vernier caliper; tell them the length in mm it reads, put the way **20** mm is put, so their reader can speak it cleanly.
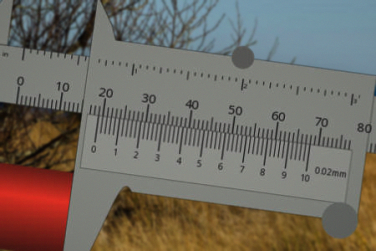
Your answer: **19.0** mm
